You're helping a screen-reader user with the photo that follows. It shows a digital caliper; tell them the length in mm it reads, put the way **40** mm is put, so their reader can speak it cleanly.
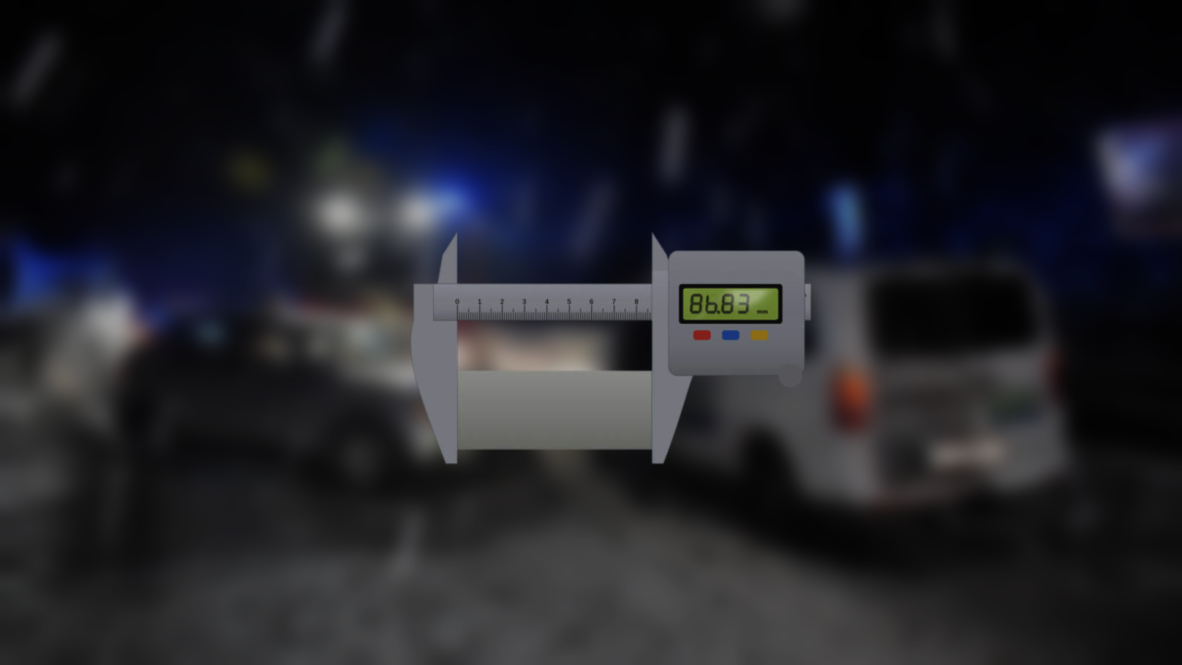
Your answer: **86.83** mm
